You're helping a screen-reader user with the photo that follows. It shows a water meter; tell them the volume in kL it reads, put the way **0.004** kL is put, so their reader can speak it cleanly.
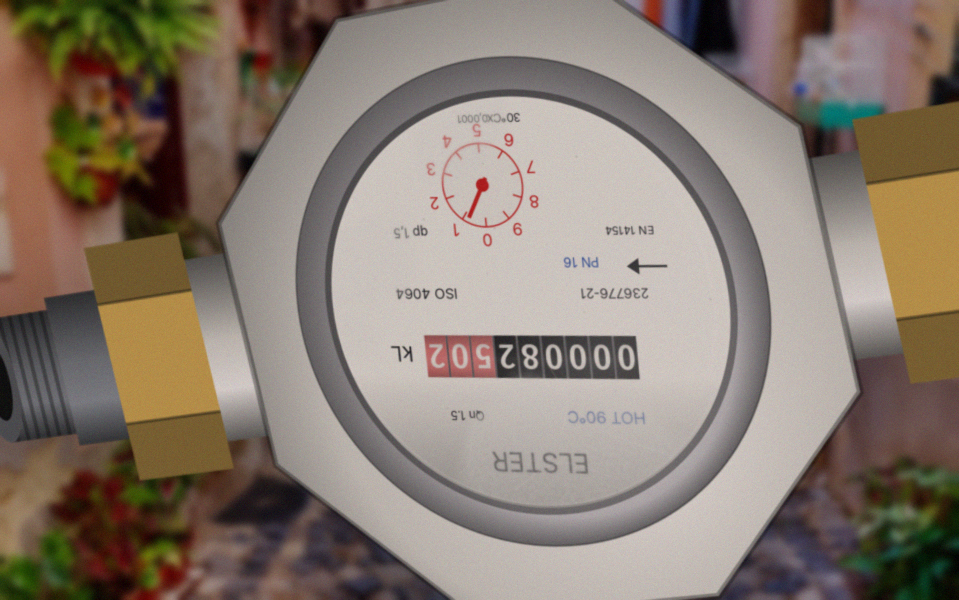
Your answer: **82.5020** kL
